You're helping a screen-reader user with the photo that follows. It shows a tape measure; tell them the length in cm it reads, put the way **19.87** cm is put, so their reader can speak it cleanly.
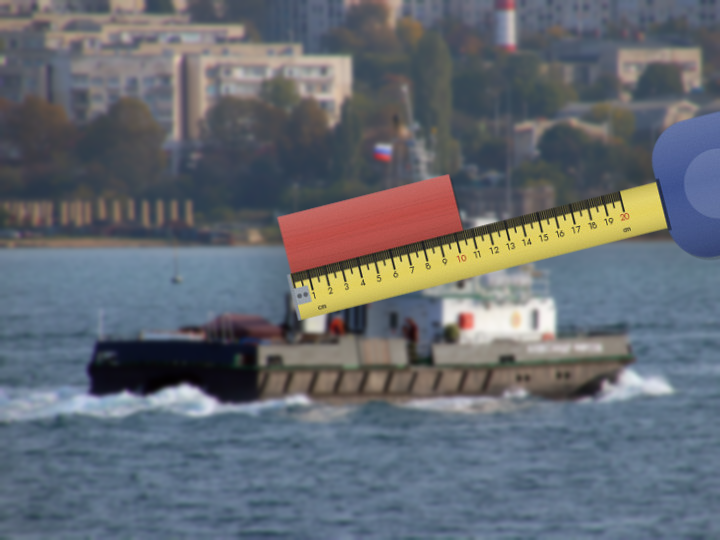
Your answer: **10.5** cm
